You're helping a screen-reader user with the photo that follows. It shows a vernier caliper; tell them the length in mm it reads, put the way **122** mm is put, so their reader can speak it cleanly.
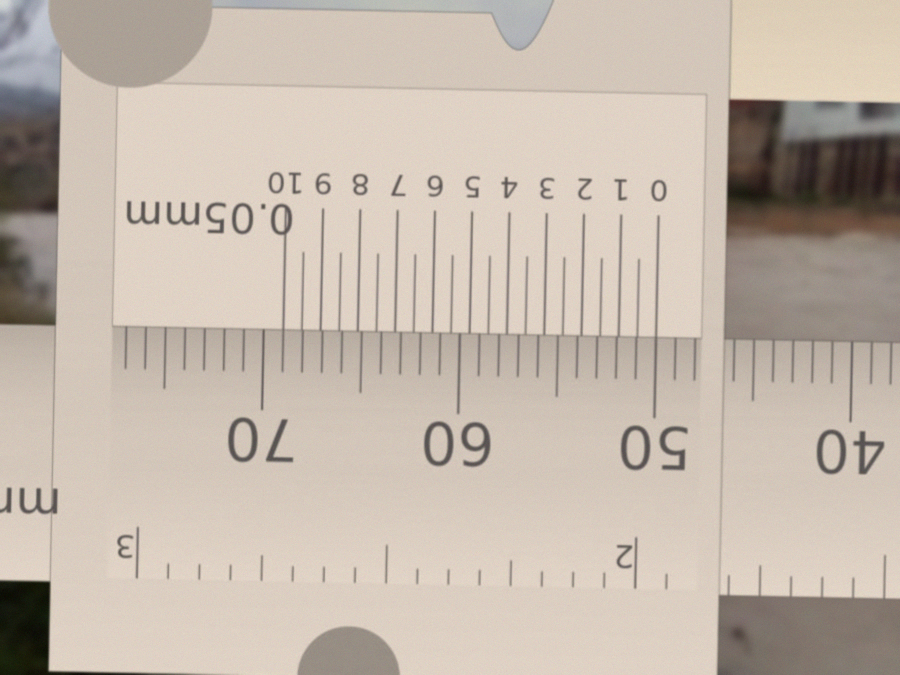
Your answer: **50.0** mm
